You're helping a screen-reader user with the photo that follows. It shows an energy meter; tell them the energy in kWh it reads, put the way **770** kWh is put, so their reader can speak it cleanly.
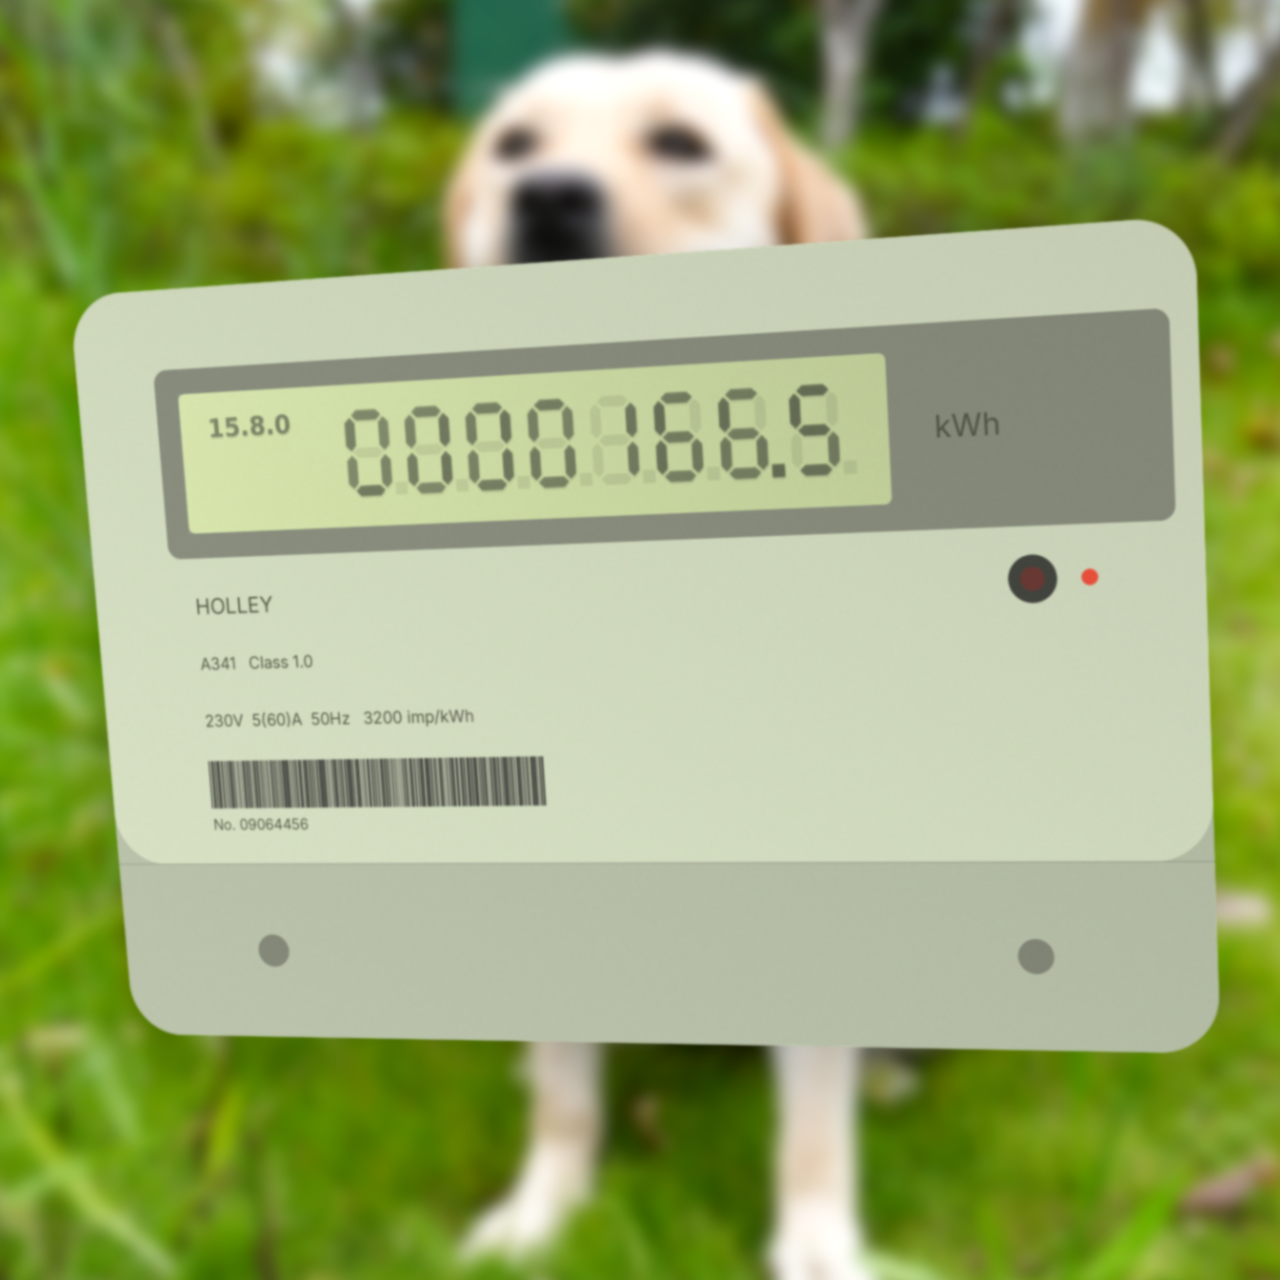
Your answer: **166.5** kWh
